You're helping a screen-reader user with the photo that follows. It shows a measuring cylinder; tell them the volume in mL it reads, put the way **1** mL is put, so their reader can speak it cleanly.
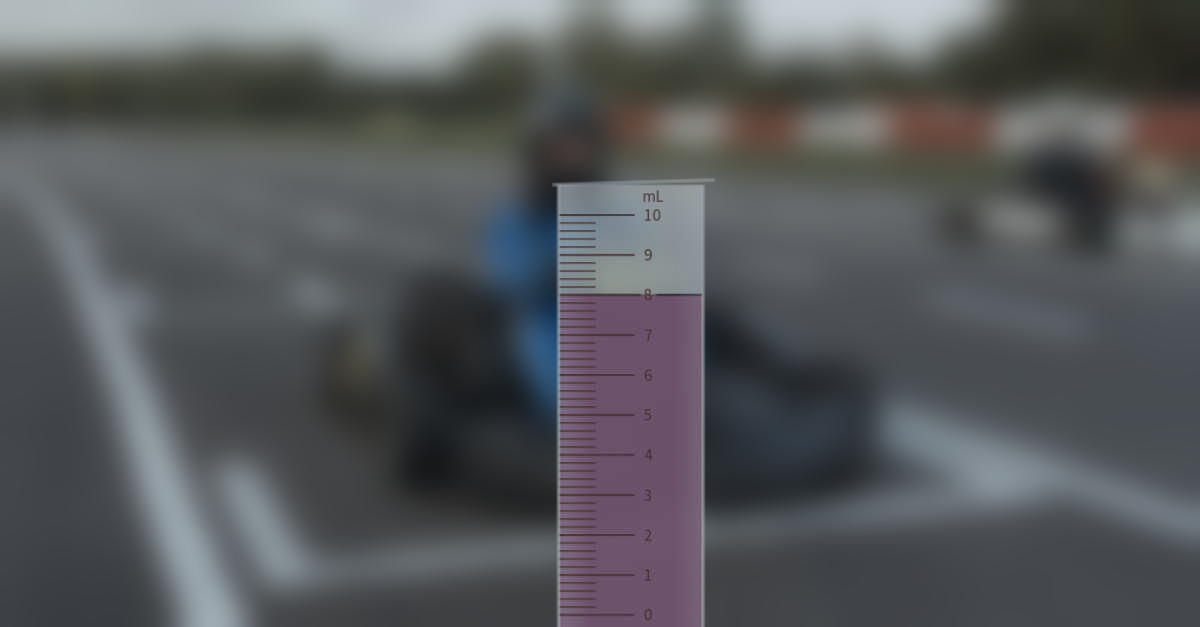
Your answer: **8** mL
